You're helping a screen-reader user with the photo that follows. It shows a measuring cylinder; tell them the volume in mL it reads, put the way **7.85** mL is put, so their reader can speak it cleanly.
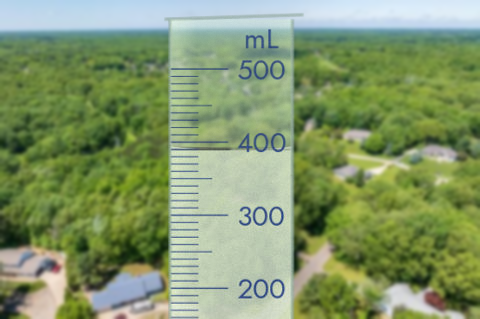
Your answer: **390** mL
